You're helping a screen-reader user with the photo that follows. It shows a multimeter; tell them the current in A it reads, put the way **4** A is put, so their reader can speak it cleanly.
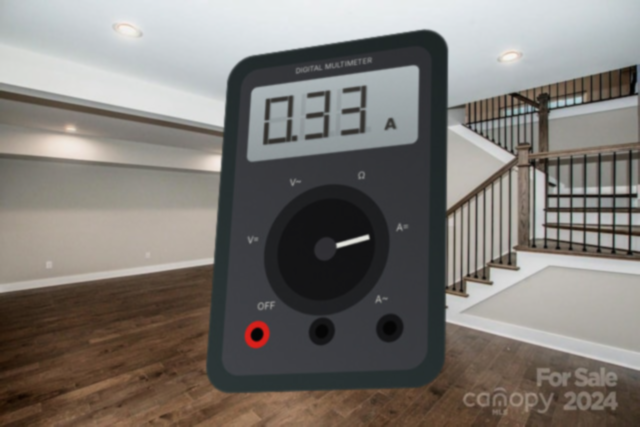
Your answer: **0.33** A
